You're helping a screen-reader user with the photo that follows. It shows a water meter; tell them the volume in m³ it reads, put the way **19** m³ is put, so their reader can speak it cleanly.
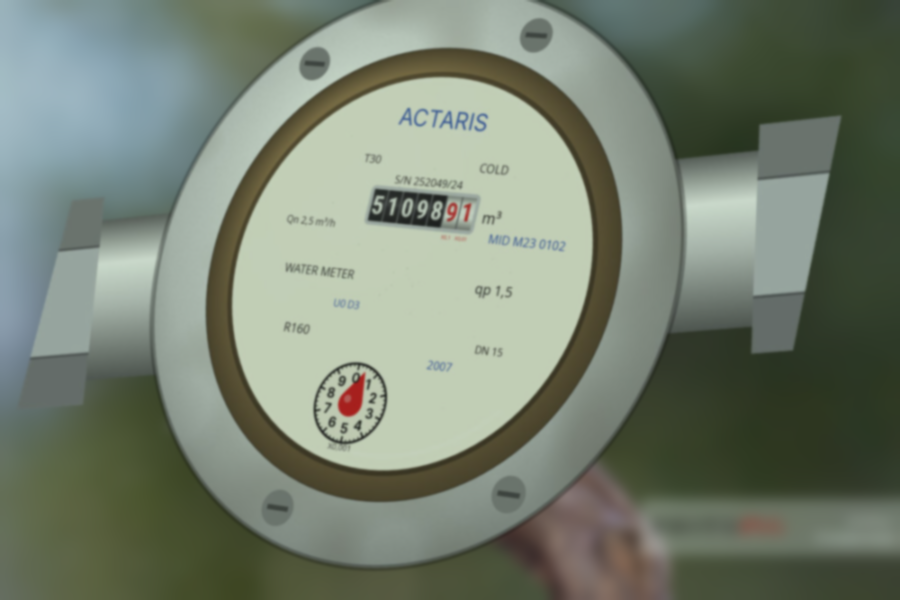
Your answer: **51098.910** m³
